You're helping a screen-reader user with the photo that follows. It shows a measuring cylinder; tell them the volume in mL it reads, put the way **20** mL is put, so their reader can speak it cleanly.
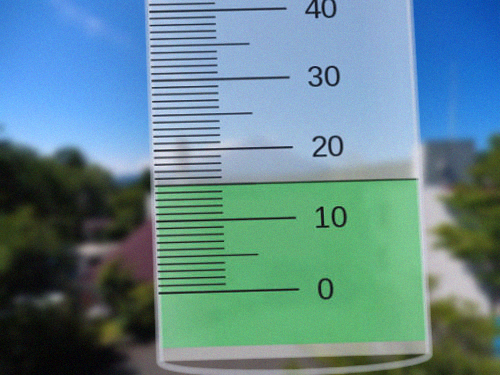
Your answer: **15** mL
